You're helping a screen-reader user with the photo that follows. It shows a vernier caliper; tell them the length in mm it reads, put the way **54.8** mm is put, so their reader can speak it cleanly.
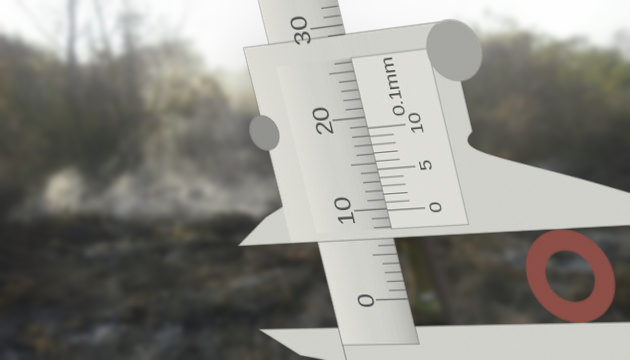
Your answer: **9.8** mm
